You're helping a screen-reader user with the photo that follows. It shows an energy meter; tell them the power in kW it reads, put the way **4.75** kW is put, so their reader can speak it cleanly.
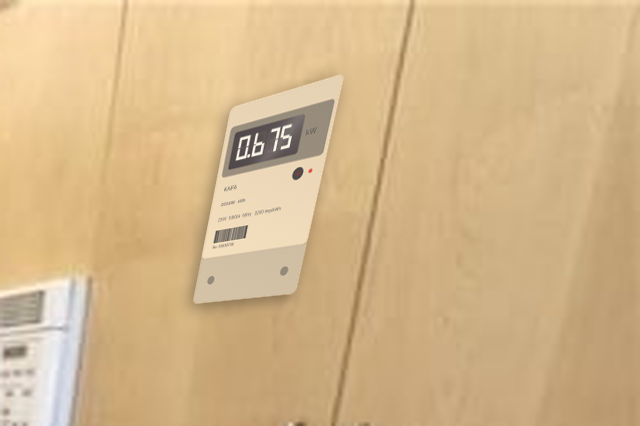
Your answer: **0.675** kW
